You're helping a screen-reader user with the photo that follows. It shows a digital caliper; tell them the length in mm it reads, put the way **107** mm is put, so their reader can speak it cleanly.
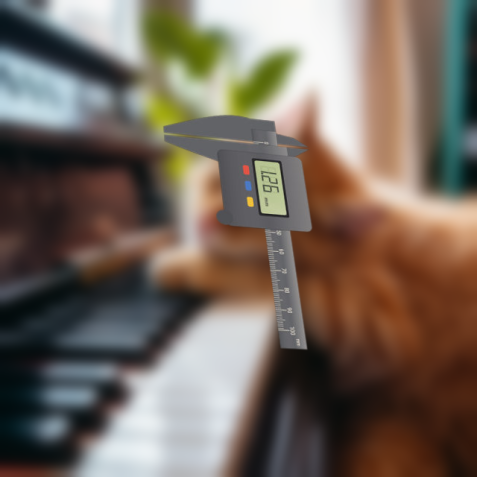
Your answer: **1.26** mm
